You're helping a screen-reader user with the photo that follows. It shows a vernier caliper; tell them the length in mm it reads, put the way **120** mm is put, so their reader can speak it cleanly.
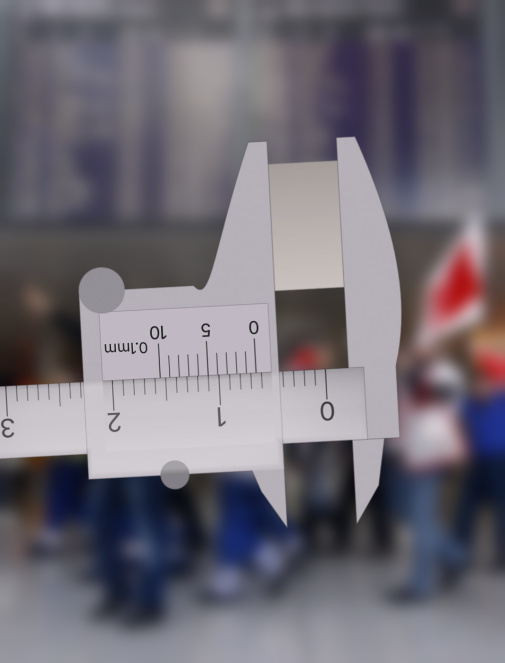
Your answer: **6.5** mm
